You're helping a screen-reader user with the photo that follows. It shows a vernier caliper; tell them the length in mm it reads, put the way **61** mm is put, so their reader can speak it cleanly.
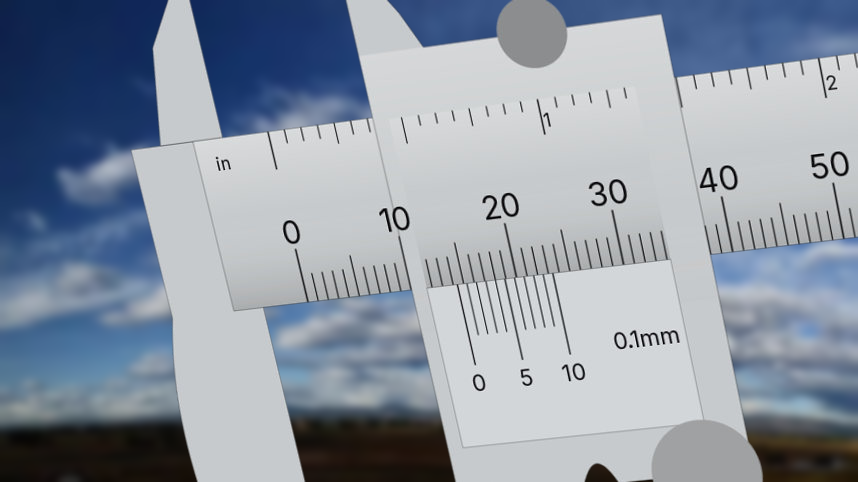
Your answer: **14.4** mm
